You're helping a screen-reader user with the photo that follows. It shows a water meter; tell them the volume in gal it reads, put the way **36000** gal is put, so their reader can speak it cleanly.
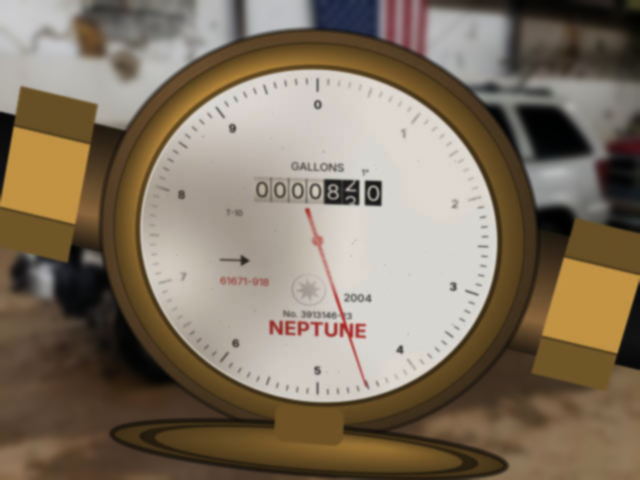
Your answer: **824.5** gal
